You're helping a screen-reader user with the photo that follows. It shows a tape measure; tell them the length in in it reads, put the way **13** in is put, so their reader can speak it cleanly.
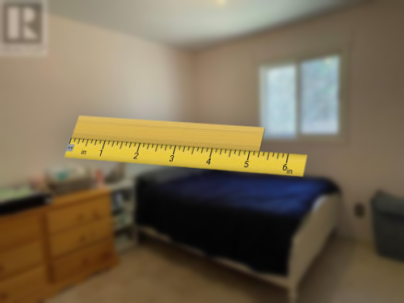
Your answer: **5.25** in
